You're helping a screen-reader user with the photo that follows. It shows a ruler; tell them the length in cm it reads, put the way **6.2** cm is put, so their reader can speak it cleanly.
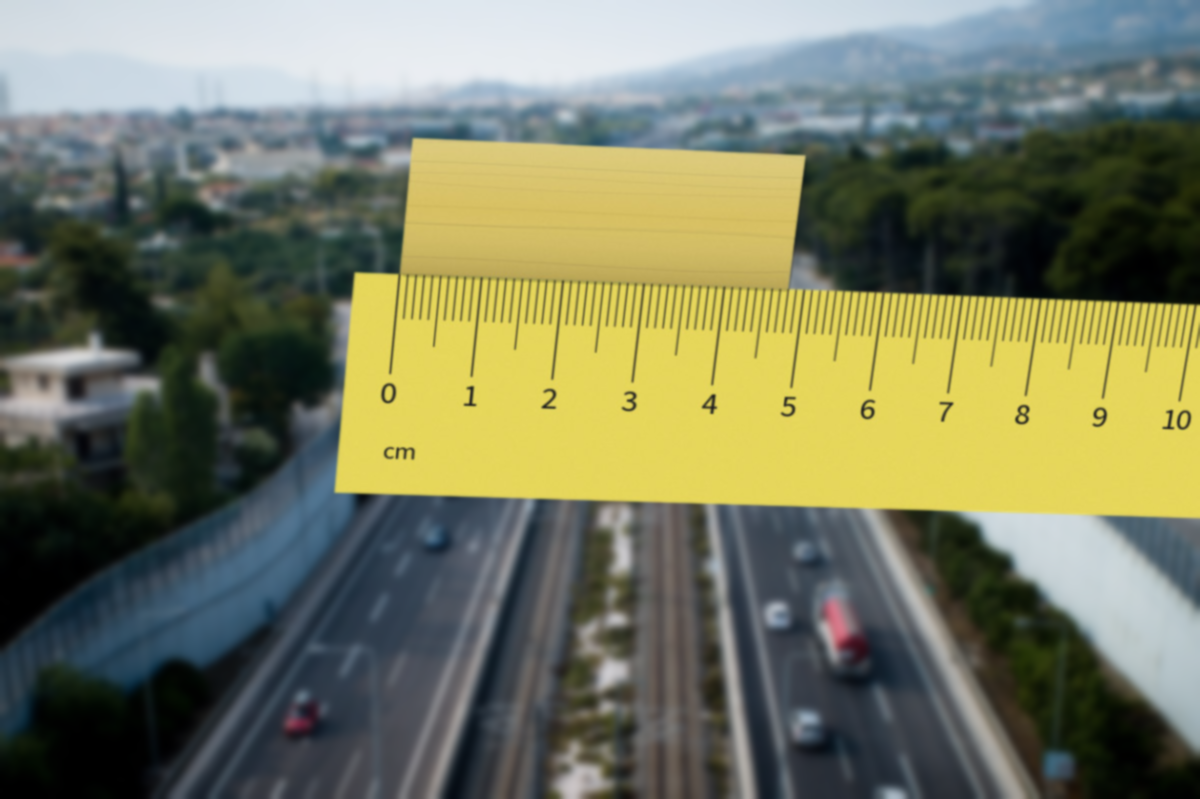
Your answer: **4.8** cm
